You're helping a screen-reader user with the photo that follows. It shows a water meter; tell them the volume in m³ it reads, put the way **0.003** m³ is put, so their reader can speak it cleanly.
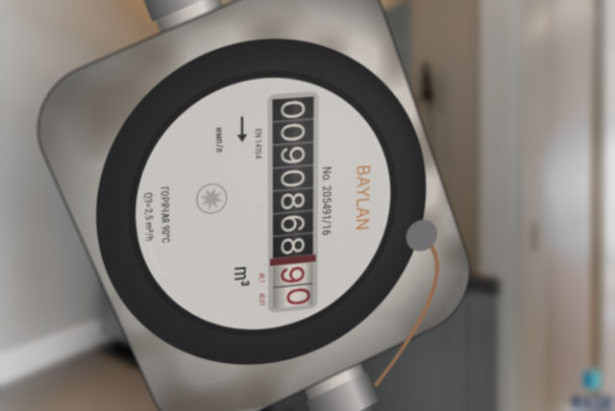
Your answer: **90868.90** m³
